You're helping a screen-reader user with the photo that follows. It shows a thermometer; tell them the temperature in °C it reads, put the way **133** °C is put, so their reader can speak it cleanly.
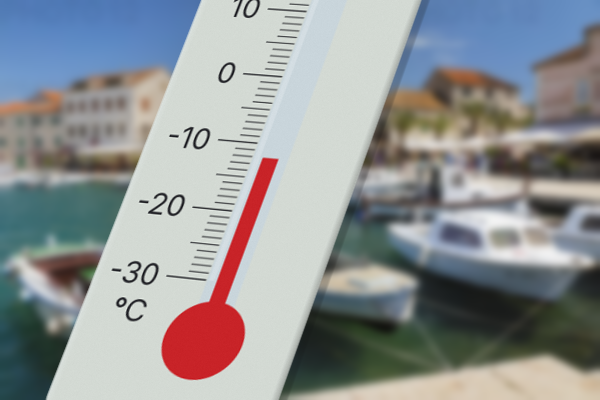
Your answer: **-12** °C
